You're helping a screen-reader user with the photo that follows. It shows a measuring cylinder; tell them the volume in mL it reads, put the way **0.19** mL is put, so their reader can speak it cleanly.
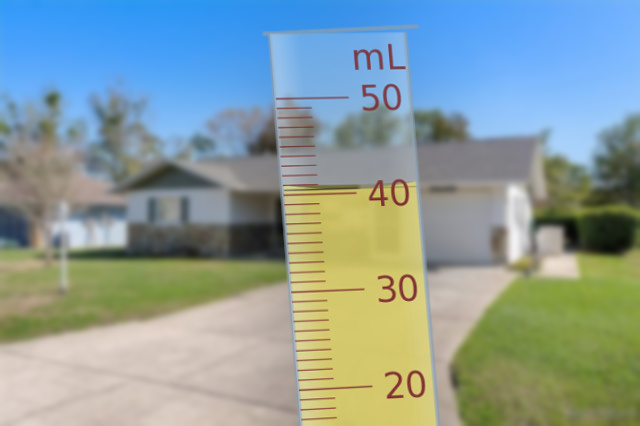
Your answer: **40.5** mL
